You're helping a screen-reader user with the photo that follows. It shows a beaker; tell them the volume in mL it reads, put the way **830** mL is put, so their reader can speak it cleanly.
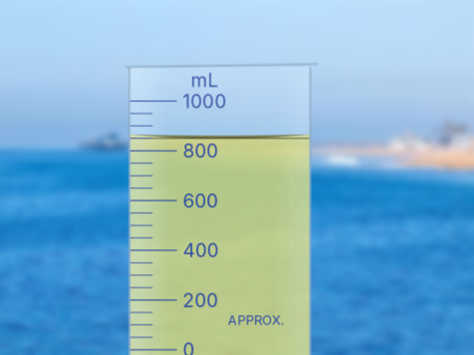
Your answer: **850** mL
